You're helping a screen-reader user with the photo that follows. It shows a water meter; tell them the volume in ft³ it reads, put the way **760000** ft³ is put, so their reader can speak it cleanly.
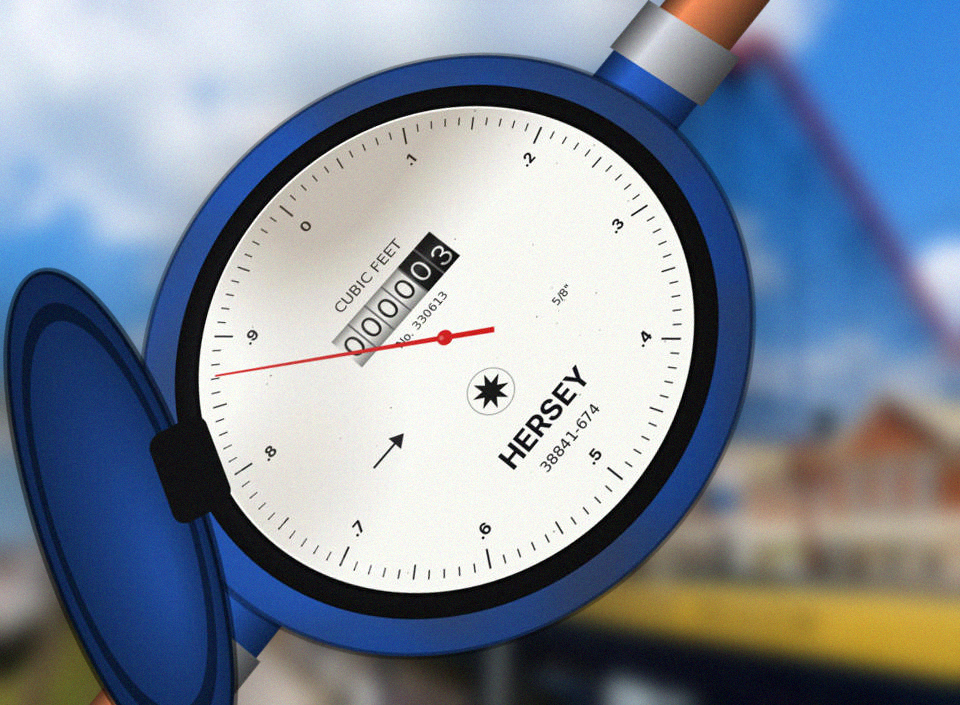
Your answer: **2.87** ft³
